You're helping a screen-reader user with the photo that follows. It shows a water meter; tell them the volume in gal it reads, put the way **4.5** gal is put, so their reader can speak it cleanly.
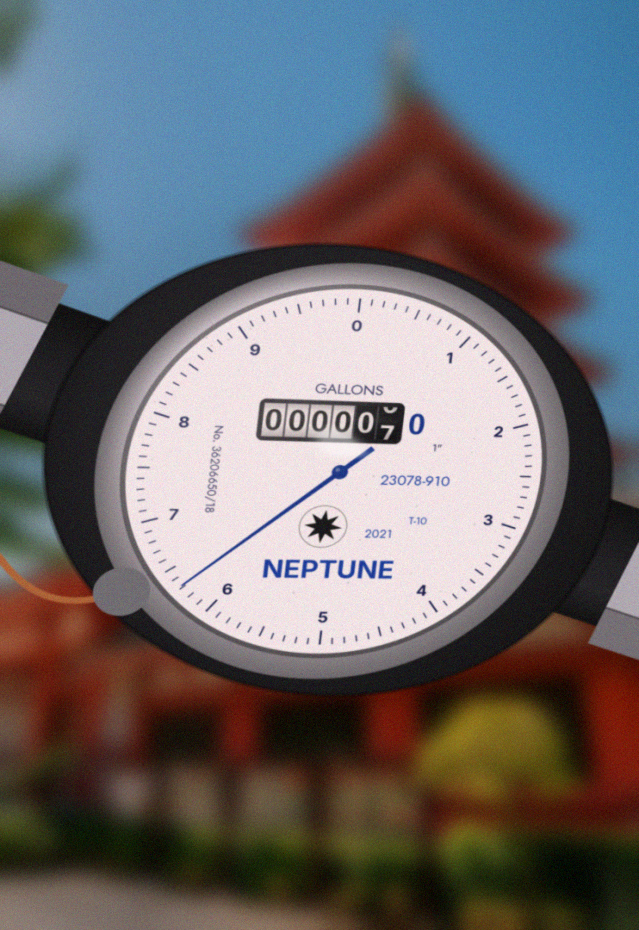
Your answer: **66.3** gal
